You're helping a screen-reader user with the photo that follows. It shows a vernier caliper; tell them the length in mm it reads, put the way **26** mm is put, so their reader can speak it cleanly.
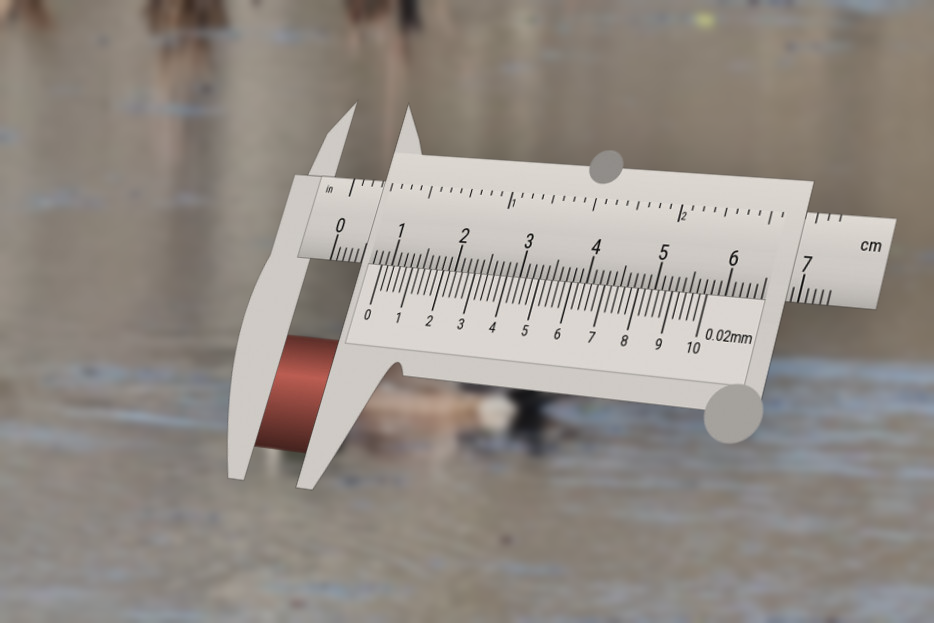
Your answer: **8.4** mm
